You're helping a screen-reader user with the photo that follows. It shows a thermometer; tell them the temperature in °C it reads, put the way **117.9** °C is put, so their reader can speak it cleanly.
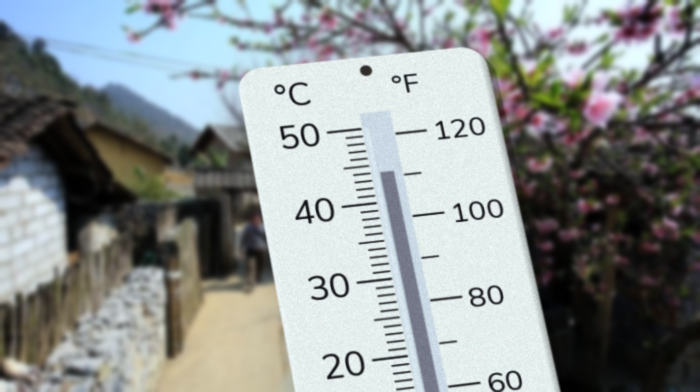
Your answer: **44** °C
